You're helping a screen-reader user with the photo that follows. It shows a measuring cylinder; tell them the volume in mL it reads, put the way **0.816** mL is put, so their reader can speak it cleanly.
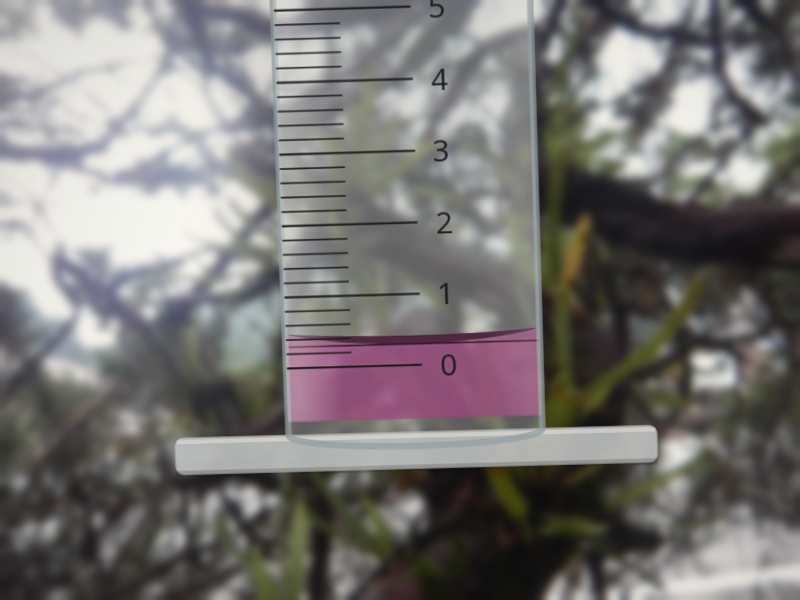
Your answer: **0.3** mL
